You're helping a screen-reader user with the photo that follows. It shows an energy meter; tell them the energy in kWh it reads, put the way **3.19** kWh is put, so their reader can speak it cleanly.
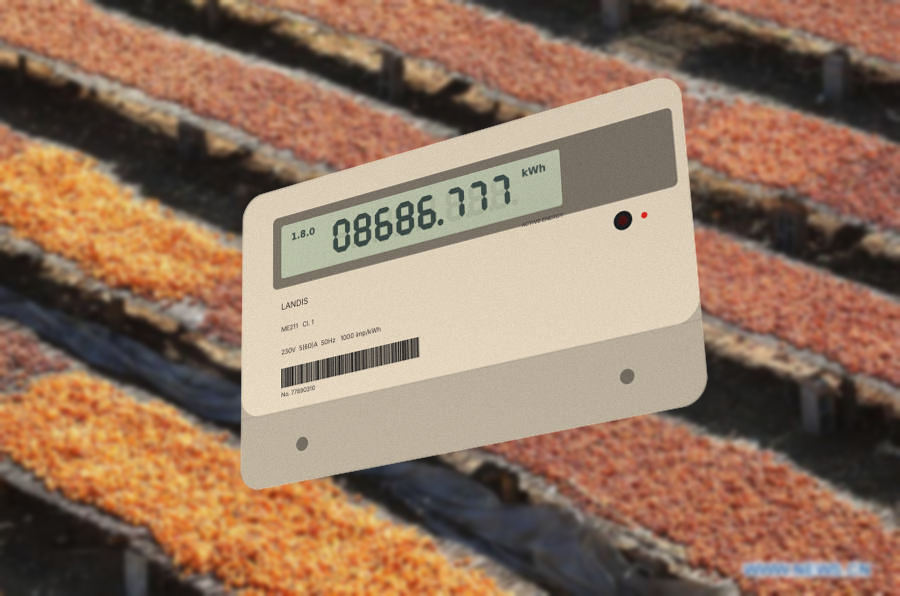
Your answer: **8686.777** kWh
